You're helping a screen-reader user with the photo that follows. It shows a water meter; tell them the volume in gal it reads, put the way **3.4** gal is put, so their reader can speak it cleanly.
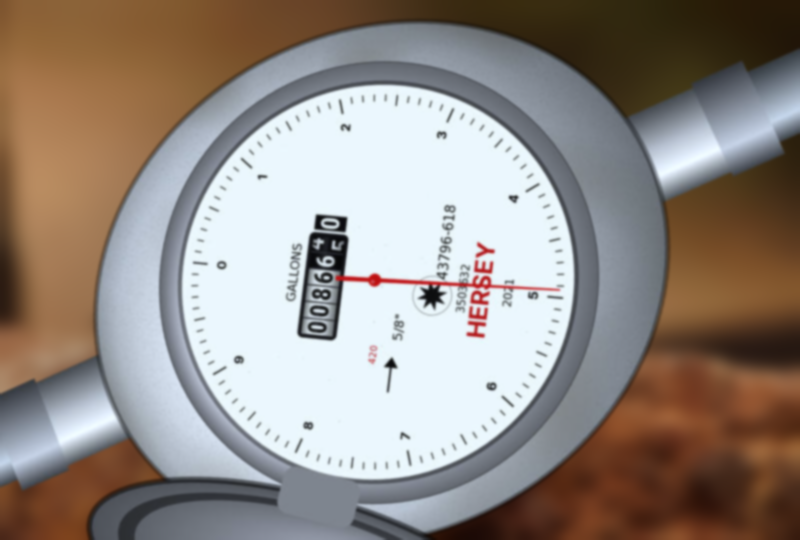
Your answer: **86644.9** gal
